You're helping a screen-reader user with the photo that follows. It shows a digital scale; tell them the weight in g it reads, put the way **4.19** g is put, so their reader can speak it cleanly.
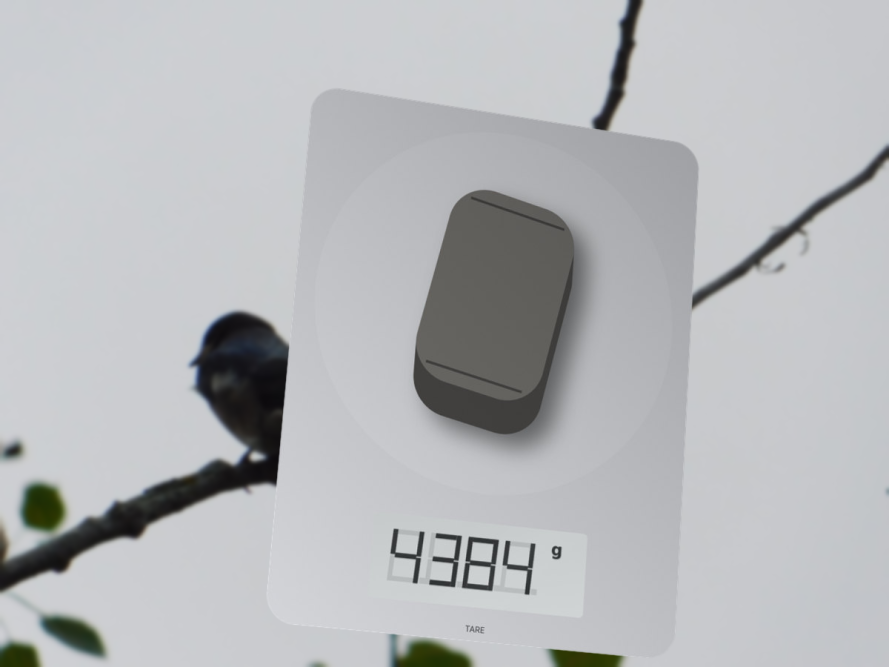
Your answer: **4384** g
